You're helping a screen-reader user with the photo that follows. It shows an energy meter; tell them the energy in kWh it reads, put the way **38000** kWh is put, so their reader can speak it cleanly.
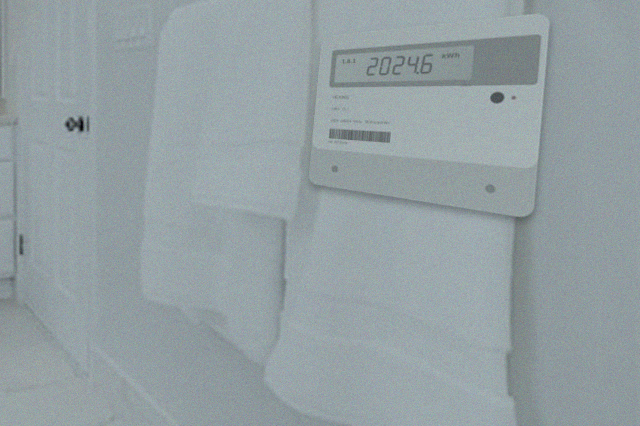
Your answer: **2024.6** kWh
